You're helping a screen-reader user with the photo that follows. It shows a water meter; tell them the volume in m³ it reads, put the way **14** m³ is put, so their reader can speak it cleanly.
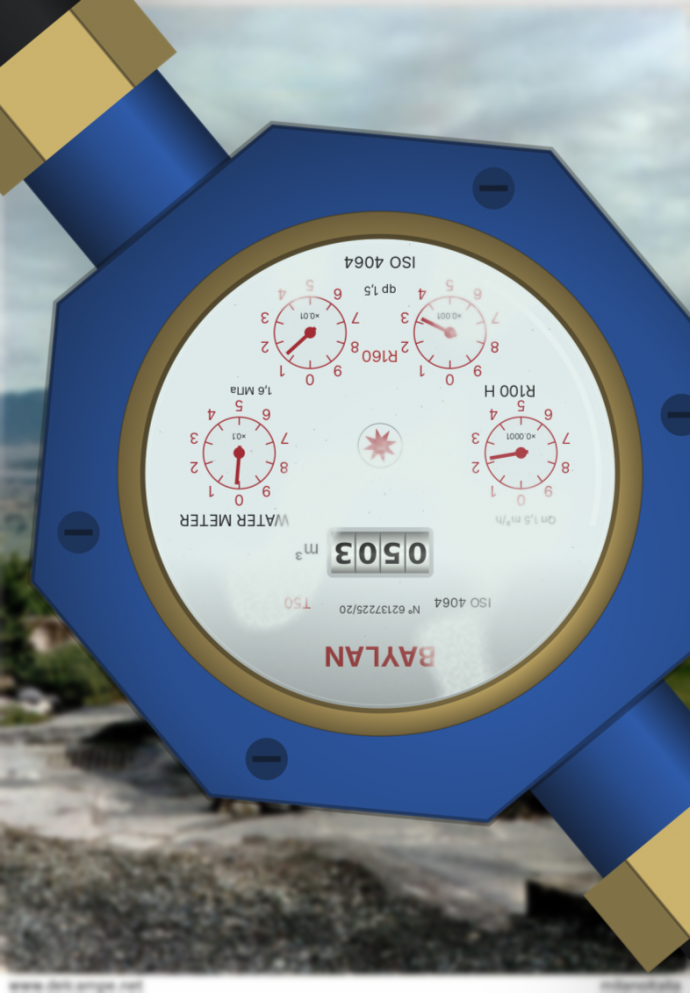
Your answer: **503.0132** m³
